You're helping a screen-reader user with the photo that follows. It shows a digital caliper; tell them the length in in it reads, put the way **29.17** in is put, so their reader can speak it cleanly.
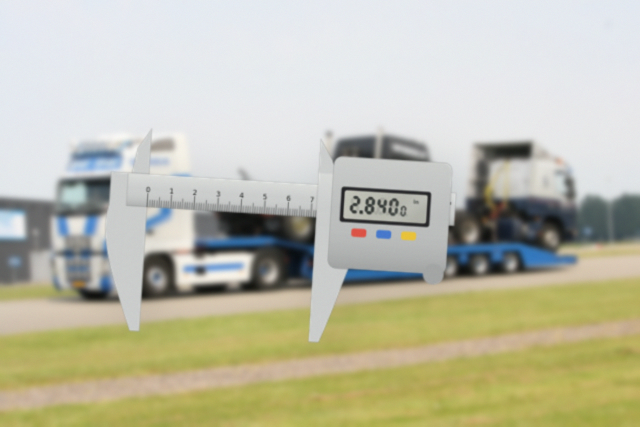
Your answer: **2.8400** in
